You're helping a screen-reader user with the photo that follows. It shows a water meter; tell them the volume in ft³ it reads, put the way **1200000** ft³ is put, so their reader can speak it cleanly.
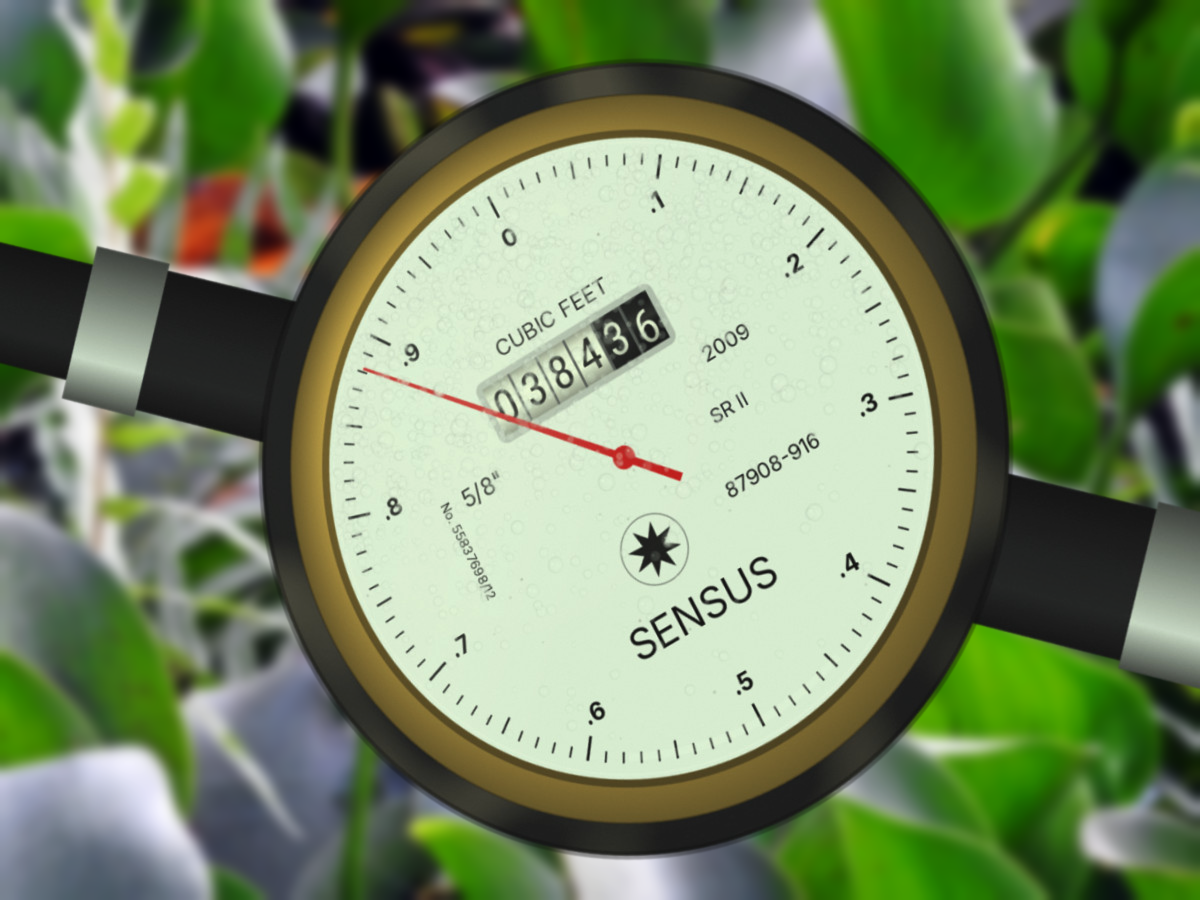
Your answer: **38435.88** ft³
